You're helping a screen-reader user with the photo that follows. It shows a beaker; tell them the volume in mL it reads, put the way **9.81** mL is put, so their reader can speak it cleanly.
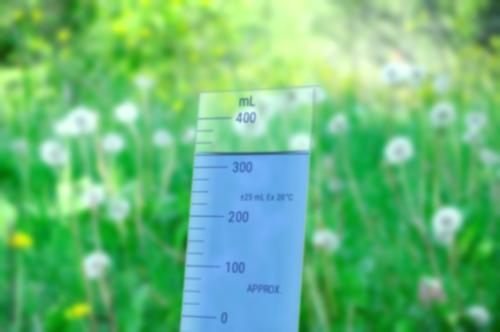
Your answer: **325** mL
